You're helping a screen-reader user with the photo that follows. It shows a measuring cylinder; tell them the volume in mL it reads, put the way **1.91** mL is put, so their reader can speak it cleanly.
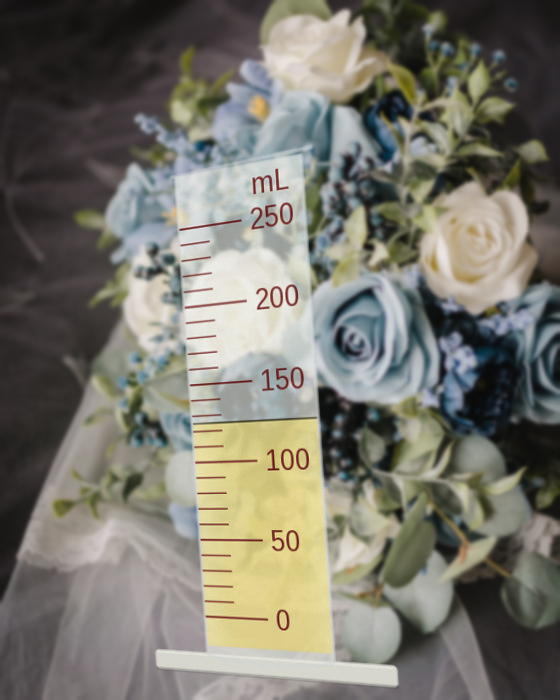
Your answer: **125** mL
